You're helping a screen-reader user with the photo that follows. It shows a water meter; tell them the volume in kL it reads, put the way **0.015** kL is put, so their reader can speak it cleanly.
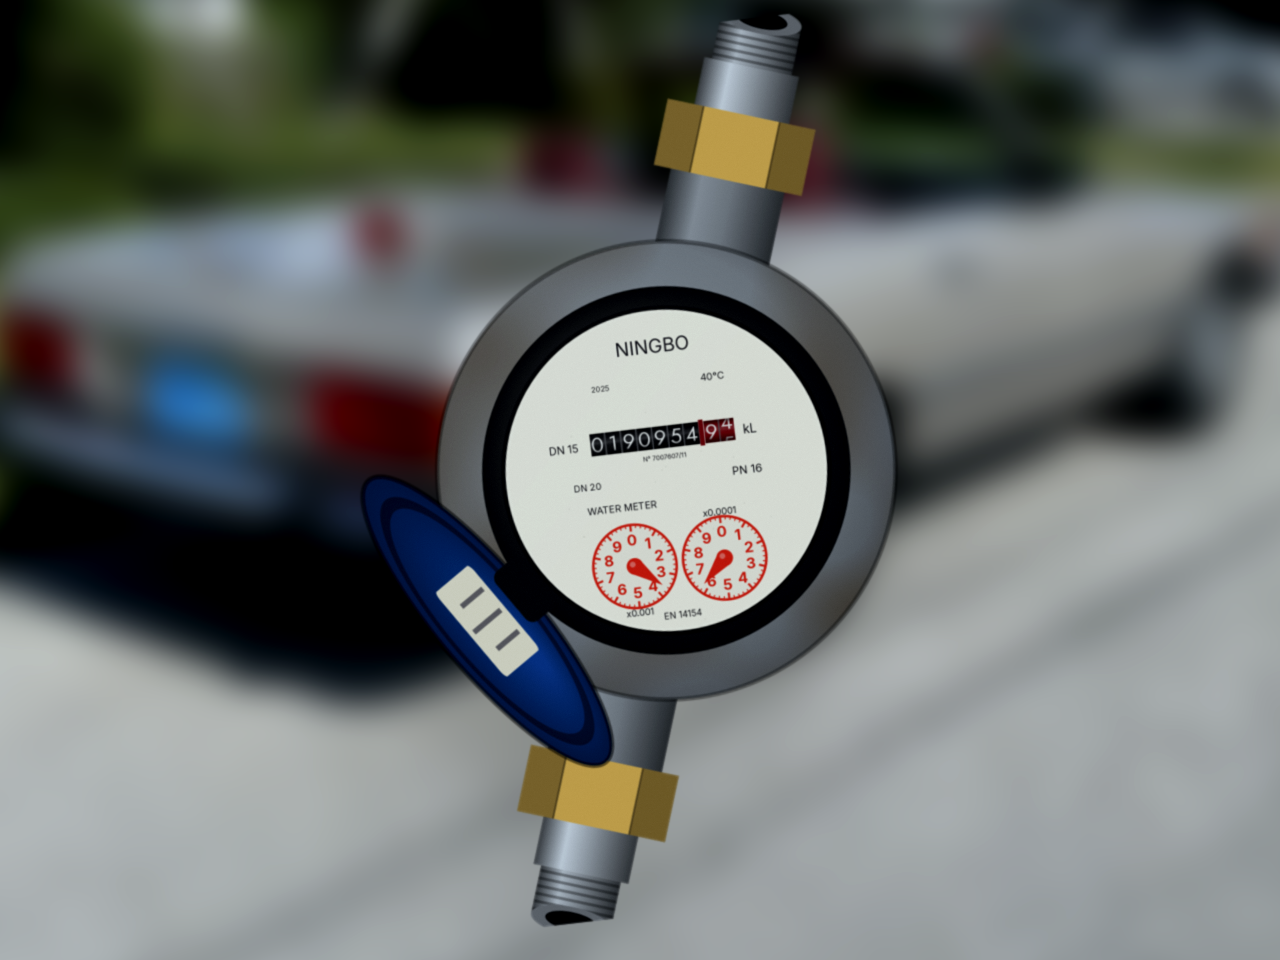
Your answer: **190954.9436** kL
